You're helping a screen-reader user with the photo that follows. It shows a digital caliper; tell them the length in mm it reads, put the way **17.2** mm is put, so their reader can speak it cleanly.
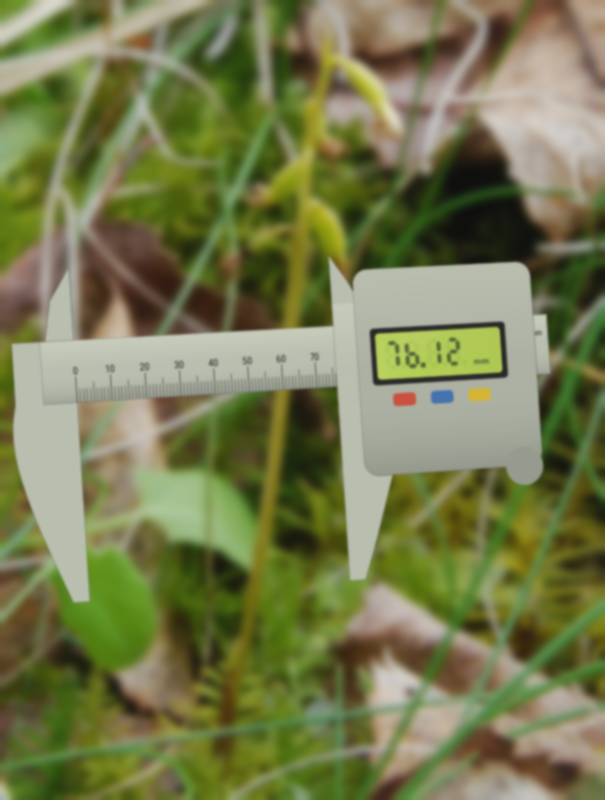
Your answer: **76.12** mm
